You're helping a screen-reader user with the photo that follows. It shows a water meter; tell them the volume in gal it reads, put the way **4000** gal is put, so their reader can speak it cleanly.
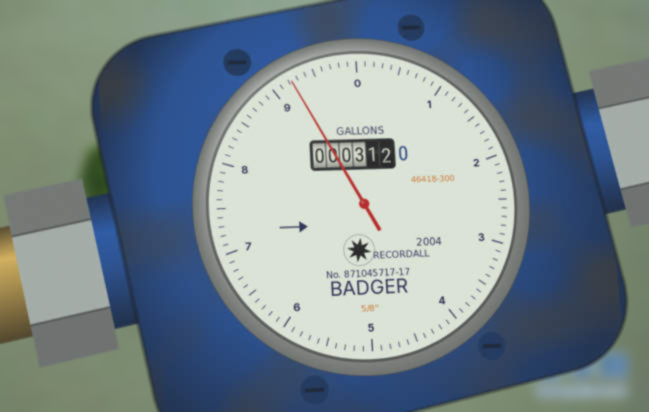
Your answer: **3119.2** gal
